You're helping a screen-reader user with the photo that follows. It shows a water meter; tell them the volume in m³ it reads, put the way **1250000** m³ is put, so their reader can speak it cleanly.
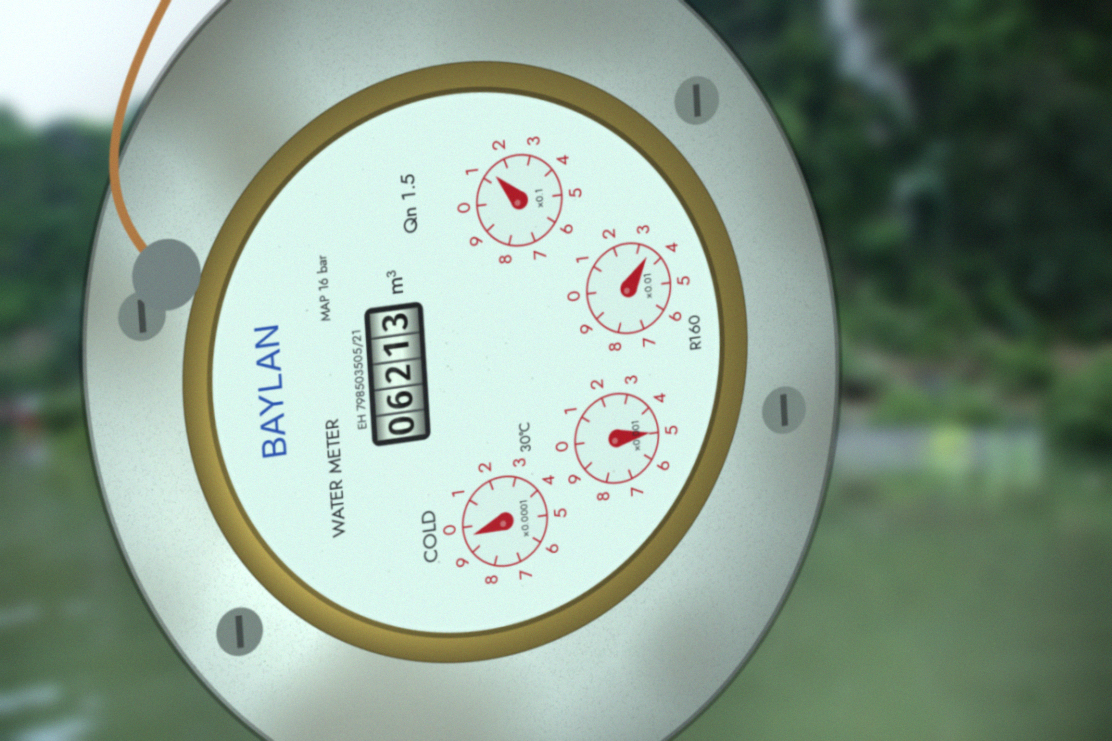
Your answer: **6213.1349** m³
